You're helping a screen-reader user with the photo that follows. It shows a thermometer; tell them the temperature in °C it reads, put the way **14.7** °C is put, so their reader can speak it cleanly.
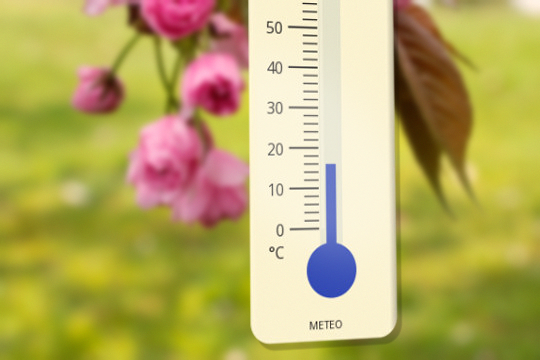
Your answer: **16** °C
